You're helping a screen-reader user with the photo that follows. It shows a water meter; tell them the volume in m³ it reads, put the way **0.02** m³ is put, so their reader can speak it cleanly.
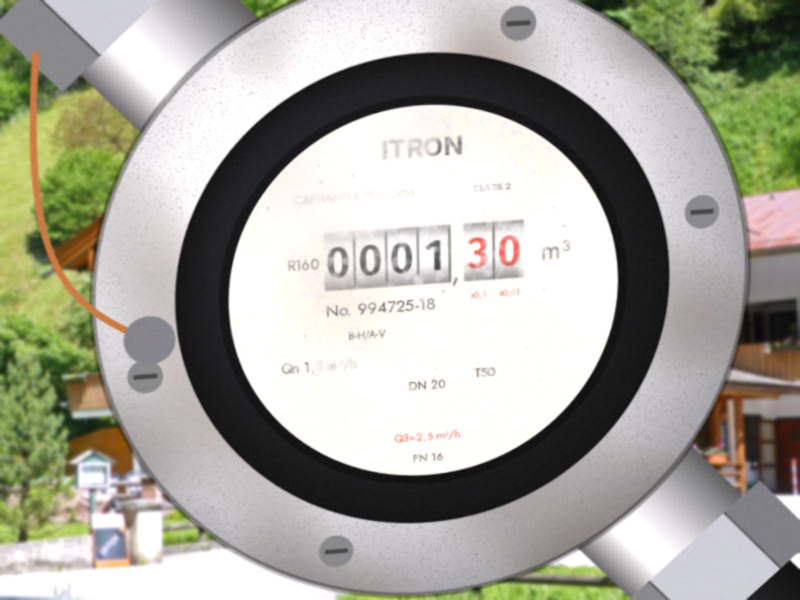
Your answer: **1.30** m³
